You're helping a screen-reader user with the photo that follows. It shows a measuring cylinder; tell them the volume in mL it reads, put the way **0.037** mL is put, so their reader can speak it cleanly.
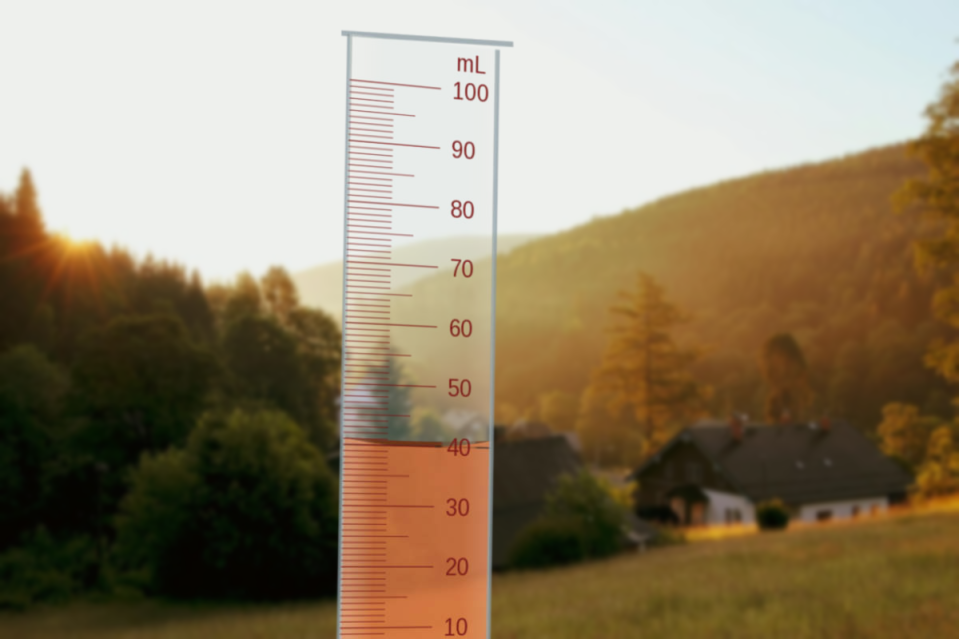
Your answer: **40** mL
